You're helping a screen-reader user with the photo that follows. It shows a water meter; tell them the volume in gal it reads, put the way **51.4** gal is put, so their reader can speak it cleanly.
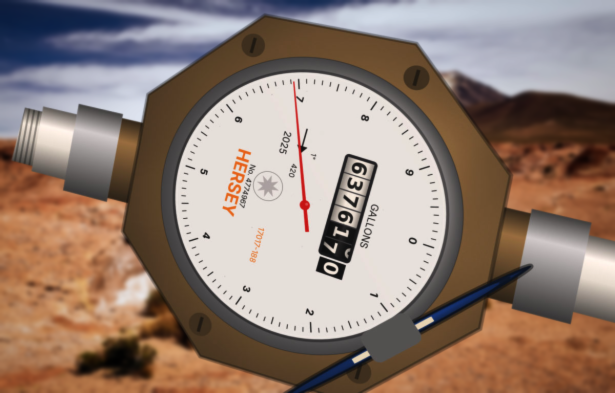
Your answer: **6376166.9** gal
